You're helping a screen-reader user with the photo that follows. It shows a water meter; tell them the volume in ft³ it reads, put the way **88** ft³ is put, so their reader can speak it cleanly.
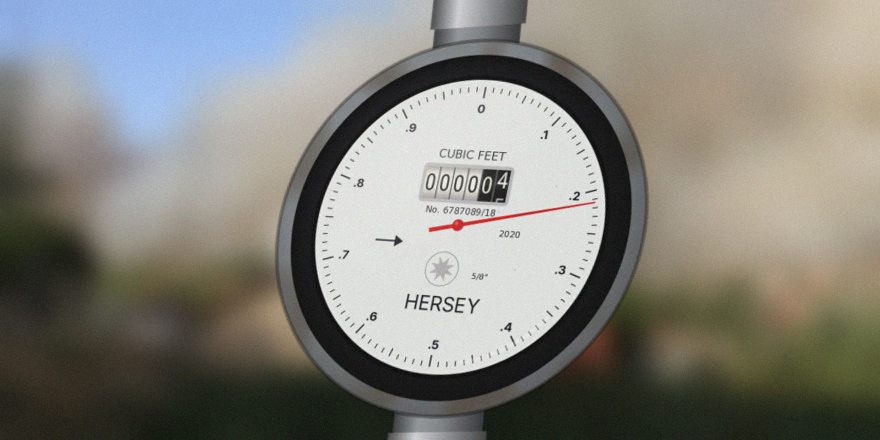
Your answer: **4.21** ft³
